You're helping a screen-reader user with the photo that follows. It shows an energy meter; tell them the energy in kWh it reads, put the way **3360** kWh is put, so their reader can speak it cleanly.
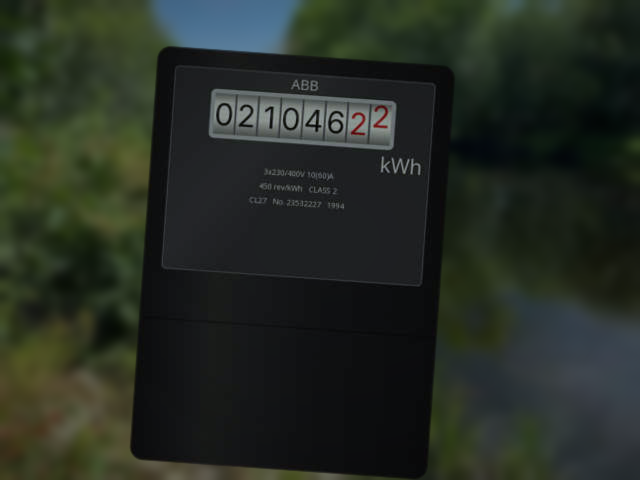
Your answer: **21046.22** kWh
